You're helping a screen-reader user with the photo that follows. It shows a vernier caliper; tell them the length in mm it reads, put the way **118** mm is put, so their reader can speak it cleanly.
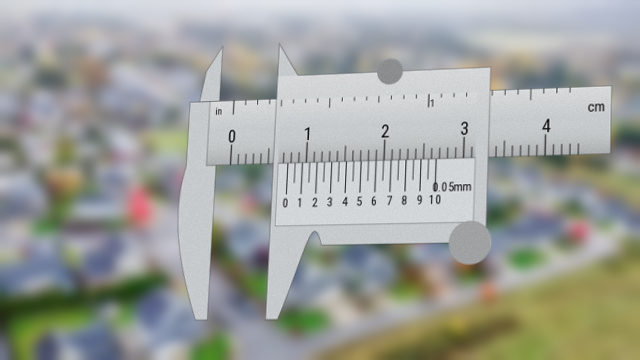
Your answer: **7.6** mm
